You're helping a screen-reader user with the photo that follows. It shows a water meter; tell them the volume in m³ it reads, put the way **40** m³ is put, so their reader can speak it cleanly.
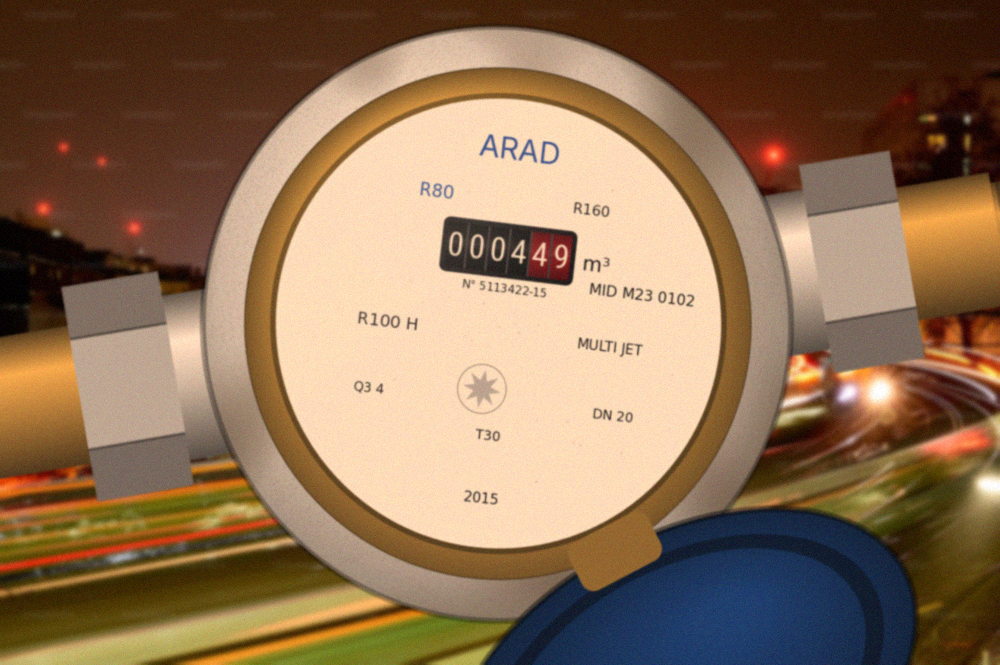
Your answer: **4.49** m³
